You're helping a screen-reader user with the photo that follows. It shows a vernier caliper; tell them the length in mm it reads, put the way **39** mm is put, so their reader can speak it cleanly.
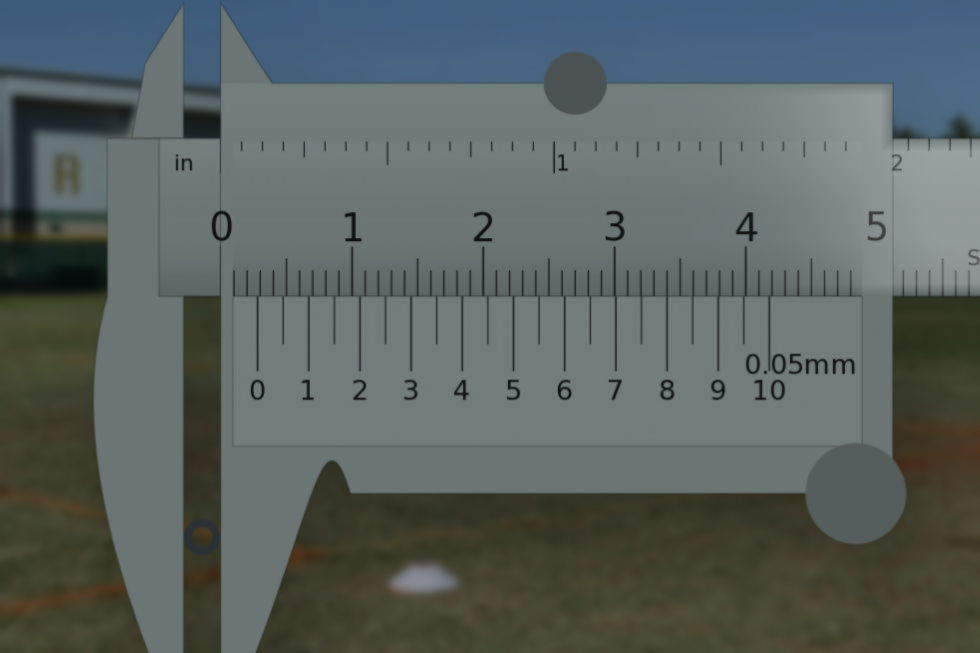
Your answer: **2.8** mm
